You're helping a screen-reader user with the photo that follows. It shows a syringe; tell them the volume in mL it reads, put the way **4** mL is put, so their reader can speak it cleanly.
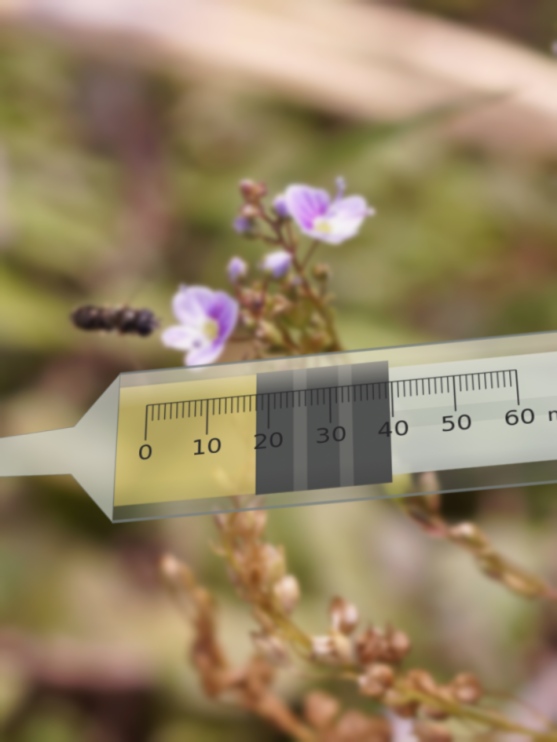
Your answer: **18** mL
